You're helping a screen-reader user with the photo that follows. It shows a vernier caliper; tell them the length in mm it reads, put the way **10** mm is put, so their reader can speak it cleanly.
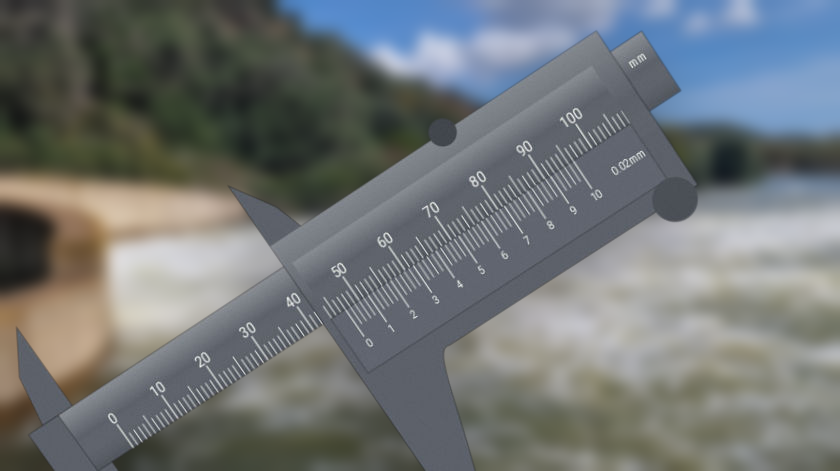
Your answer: **47.0** mm
